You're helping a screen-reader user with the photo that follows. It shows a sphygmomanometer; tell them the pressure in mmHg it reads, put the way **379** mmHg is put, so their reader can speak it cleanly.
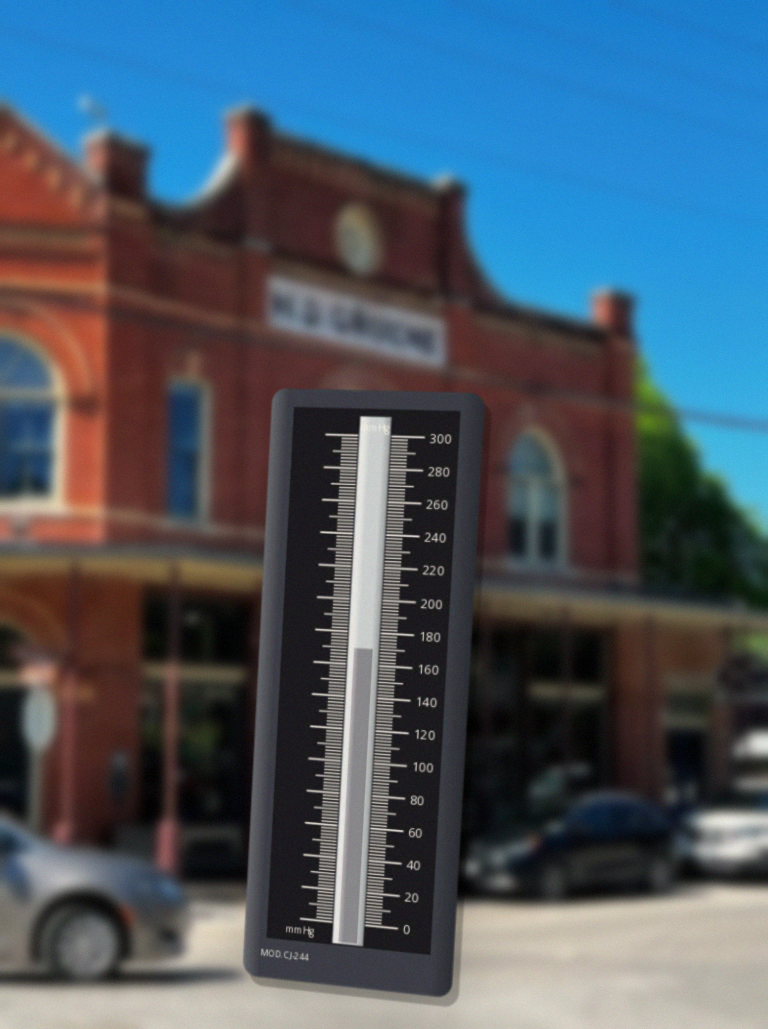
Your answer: **170** mmHg
